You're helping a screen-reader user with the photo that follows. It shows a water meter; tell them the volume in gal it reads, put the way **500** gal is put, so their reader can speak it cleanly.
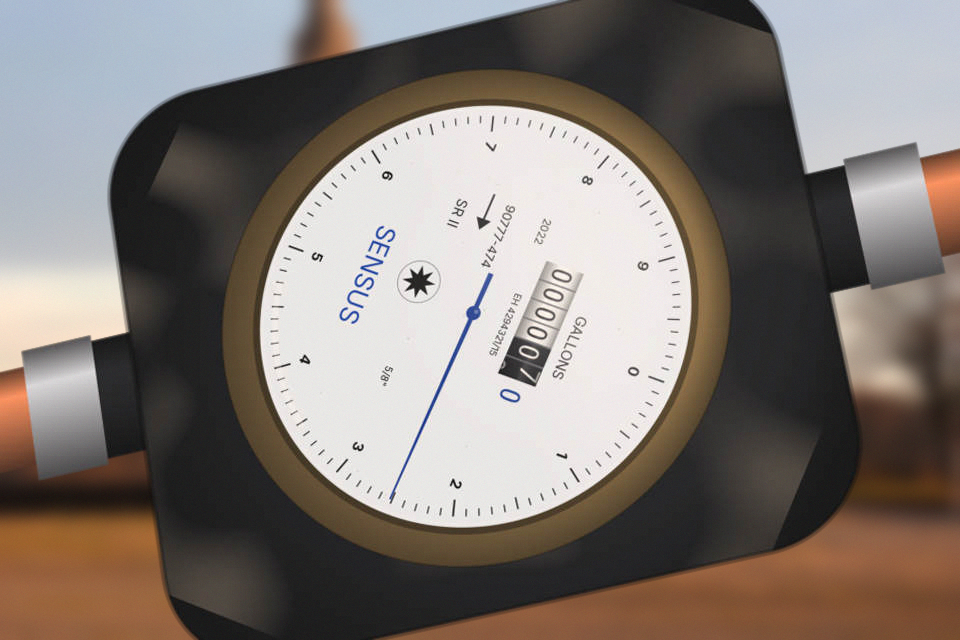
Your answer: **72.5** gal
